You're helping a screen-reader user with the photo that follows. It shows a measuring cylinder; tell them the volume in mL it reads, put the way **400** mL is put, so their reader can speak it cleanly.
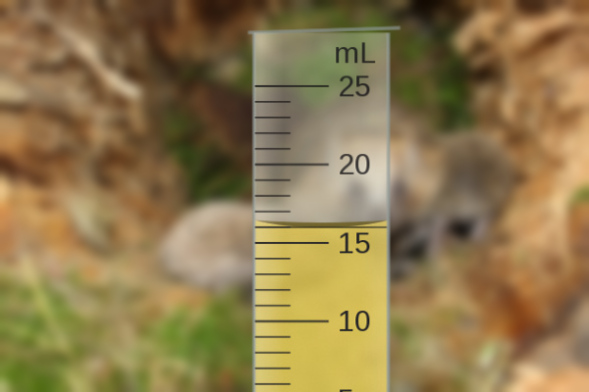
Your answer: **16** mL
